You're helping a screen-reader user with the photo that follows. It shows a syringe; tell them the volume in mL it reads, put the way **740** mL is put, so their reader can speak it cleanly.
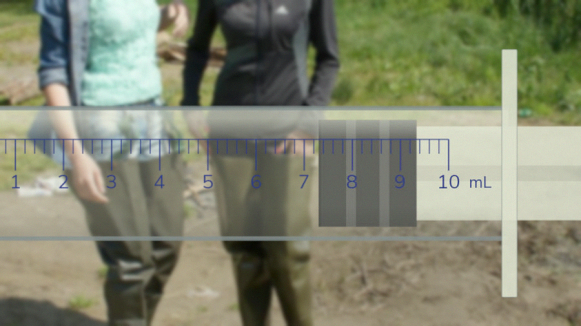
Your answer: **7.3** mL
